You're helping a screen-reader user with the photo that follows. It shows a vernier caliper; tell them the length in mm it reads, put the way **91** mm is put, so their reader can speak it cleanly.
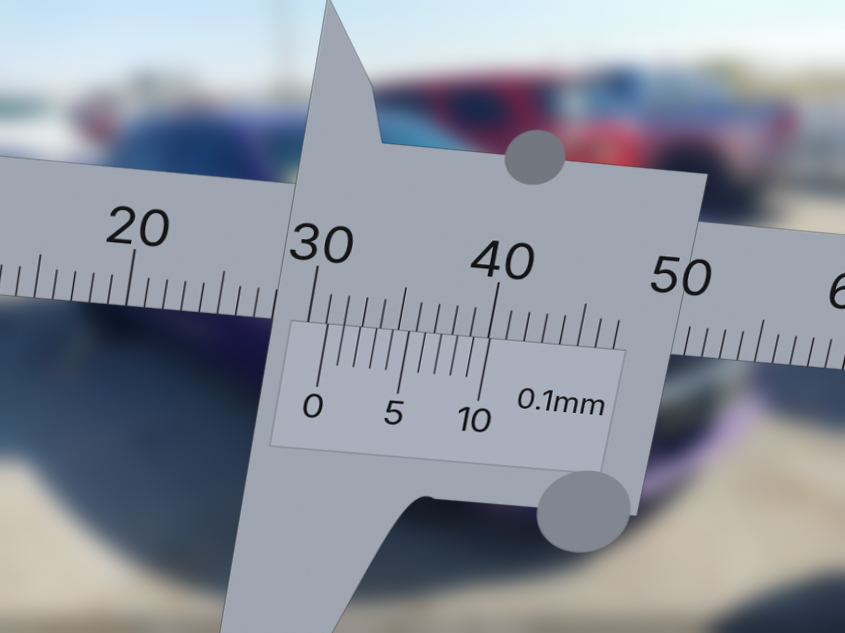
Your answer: **31.1** mm
